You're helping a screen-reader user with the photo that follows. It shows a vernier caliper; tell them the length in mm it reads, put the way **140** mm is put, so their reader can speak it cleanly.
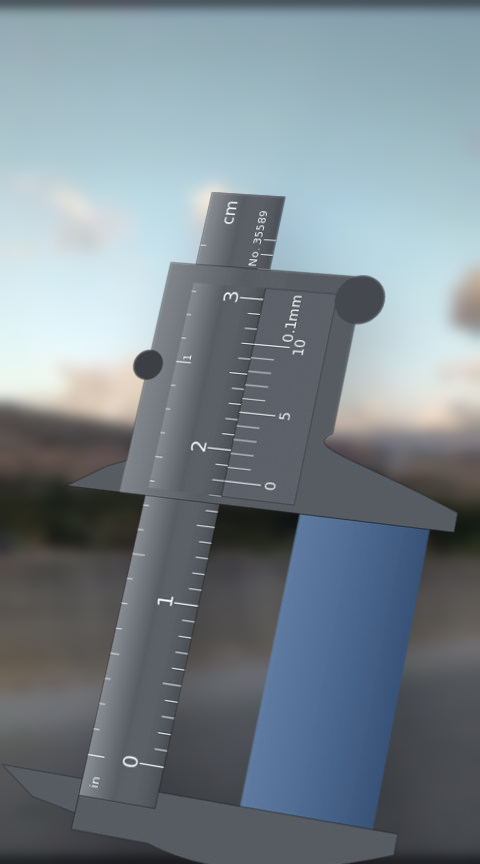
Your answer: **18.0** mm
